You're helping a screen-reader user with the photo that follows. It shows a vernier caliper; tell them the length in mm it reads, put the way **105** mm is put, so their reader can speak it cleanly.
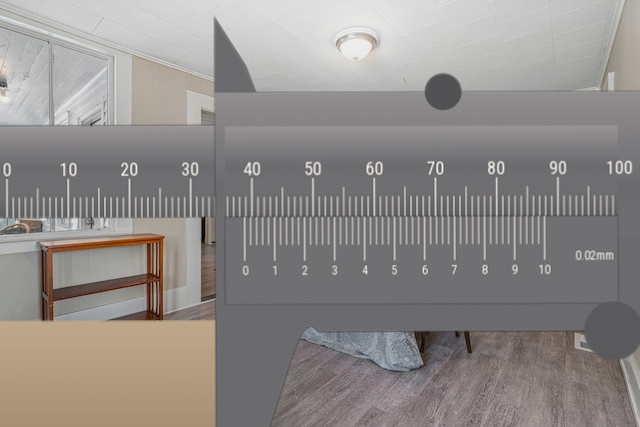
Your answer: **38.8** mm
